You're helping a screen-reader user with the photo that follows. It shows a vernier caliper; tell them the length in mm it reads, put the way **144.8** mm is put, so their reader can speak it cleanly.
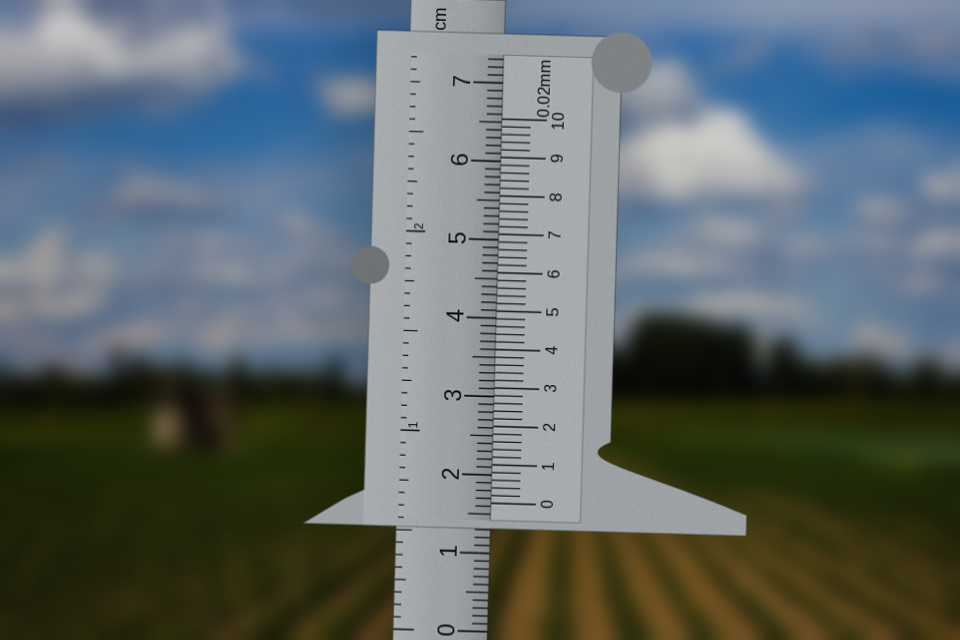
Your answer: **16.4** mm
